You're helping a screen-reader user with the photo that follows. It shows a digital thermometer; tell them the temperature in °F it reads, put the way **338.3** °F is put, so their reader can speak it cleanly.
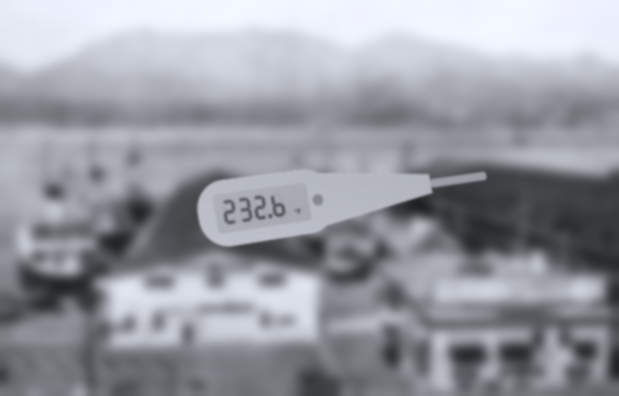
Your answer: **232.6** °F
